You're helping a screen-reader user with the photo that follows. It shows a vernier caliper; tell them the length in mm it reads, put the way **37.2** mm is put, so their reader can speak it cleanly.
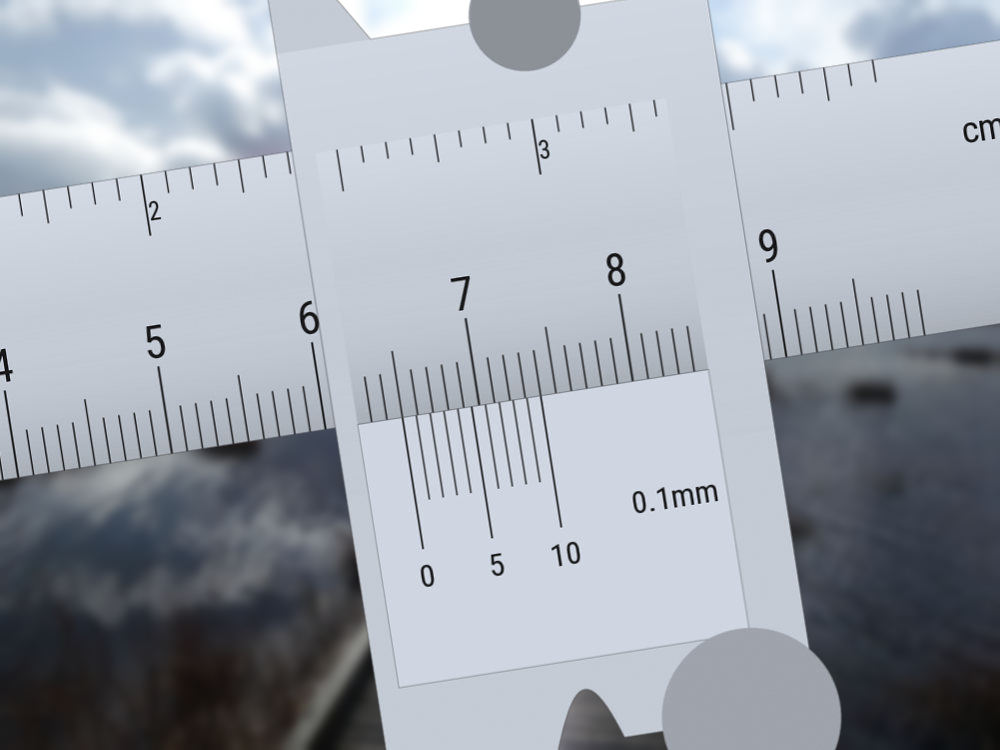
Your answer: **65.0** mm
